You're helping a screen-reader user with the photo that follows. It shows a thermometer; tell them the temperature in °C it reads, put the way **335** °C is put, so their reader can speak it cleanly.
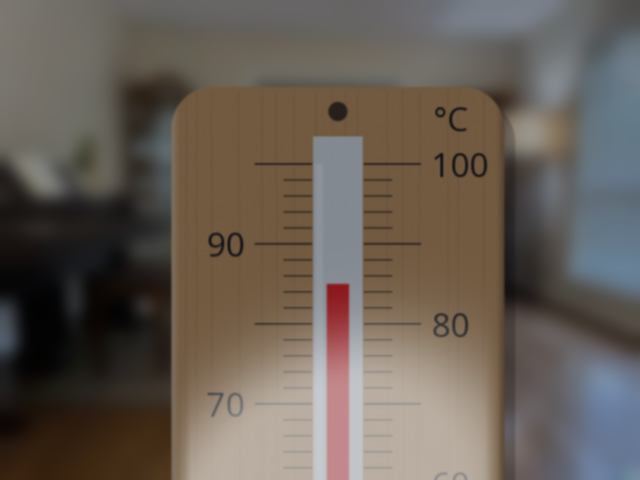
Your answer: **85** °C
